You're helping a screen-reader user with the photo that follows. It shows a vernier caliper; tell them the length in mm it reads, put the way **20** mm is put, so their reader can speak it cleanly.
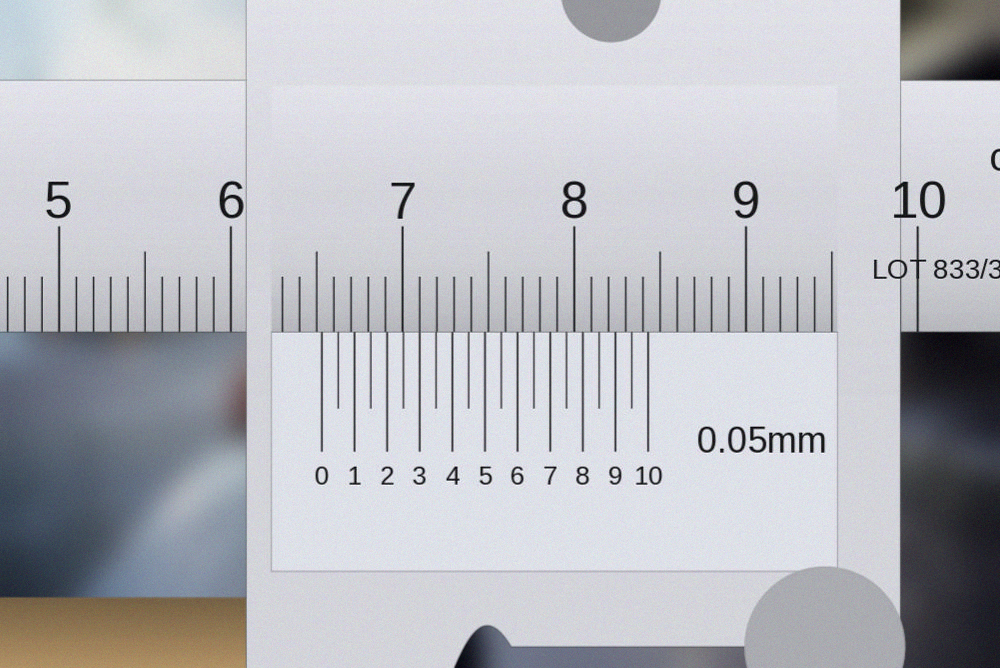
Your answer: **65.3** mm
